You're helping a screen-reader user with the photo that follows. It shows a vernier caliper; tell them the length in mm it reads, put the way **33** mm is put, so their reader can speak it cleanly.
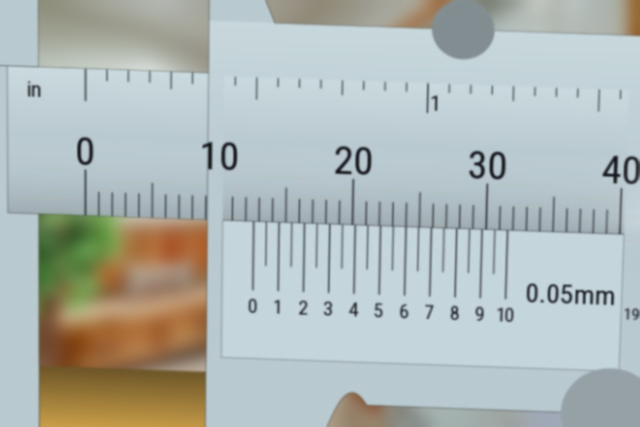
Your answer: **12.6** mm
